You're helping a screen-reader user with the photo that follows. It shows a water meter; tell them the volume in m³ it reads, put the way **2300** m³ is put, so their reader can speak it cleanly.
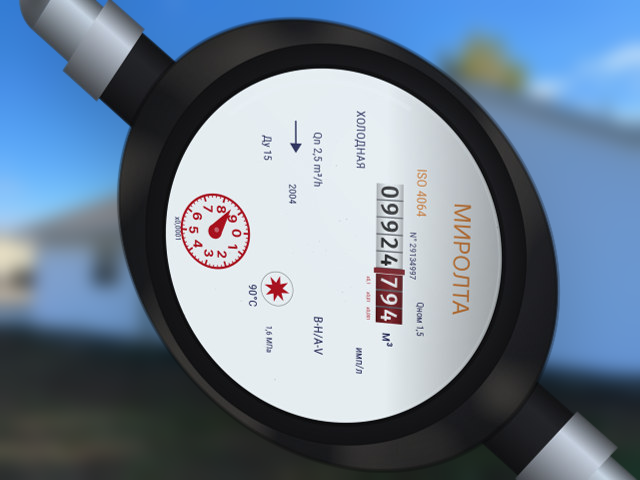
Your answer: **9924.7948** m³
